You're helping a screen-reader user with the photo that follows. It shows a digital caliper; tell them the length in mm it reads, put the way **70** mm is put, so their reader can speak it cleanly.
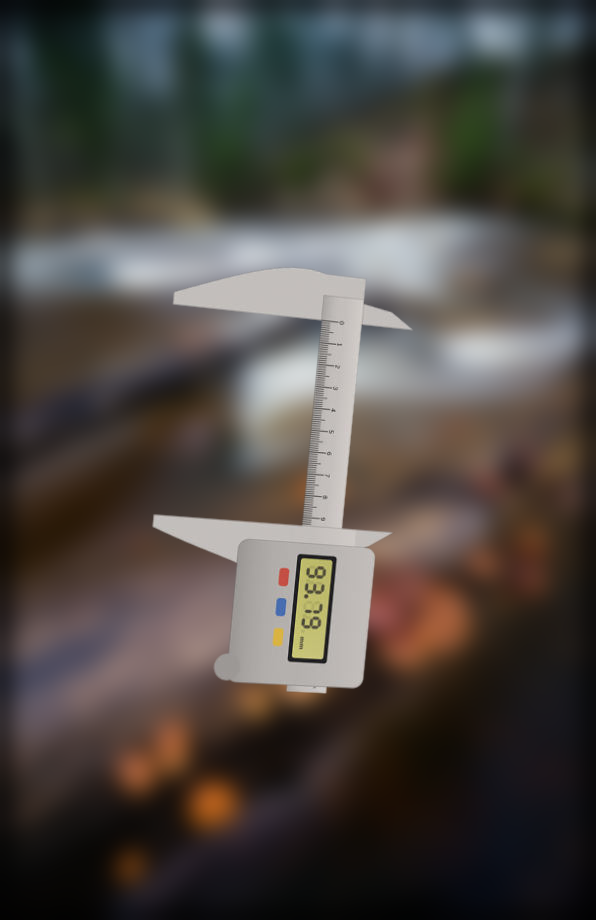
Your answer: **93.79** mm
